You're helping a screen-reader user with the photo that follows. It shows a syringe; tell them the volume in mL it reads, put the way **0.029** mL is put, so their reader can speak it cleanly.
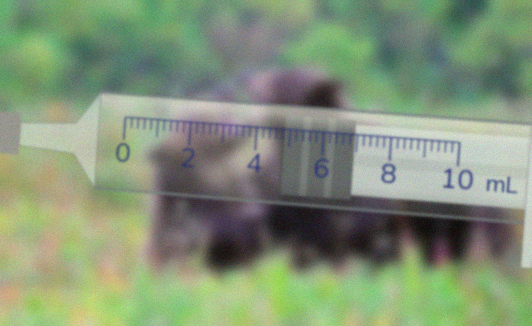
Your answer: **4.8** mL
